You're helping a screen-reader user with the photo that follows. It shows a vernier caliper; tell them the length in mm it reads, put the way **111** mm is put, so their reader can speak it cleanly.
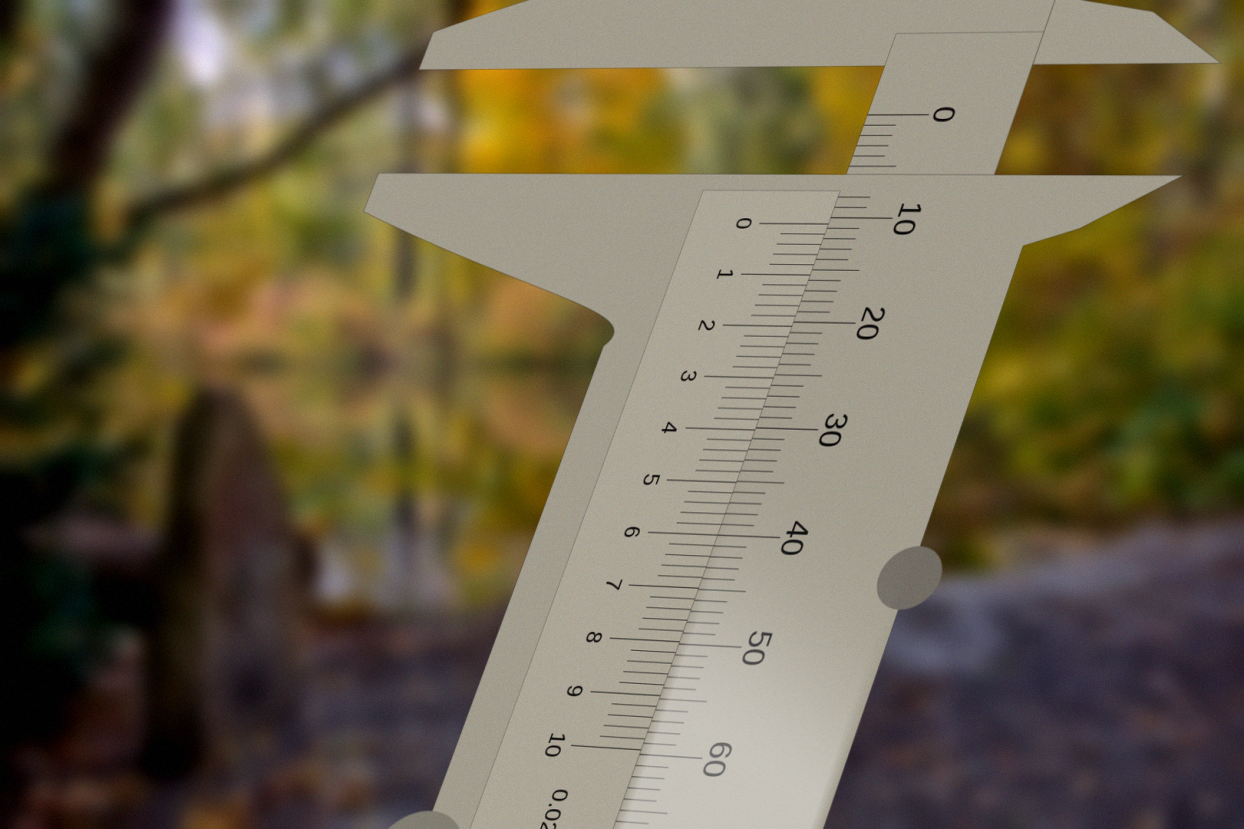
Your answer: **10.6** mm
